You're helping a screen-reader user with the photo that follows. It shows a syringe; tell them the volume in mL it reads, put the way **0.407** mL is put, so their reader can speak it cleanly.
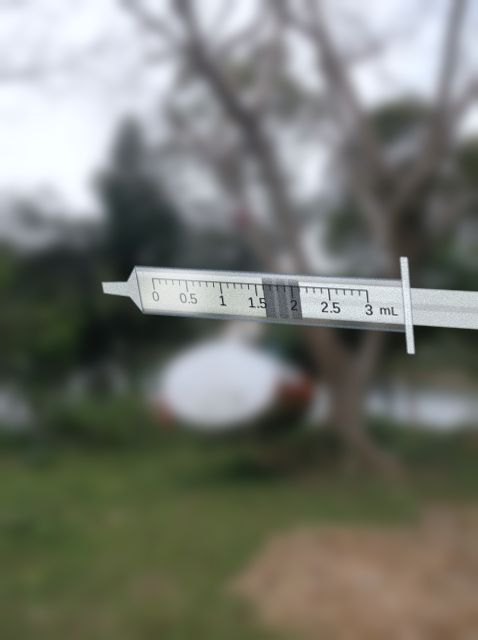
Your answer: **1.6** mL
